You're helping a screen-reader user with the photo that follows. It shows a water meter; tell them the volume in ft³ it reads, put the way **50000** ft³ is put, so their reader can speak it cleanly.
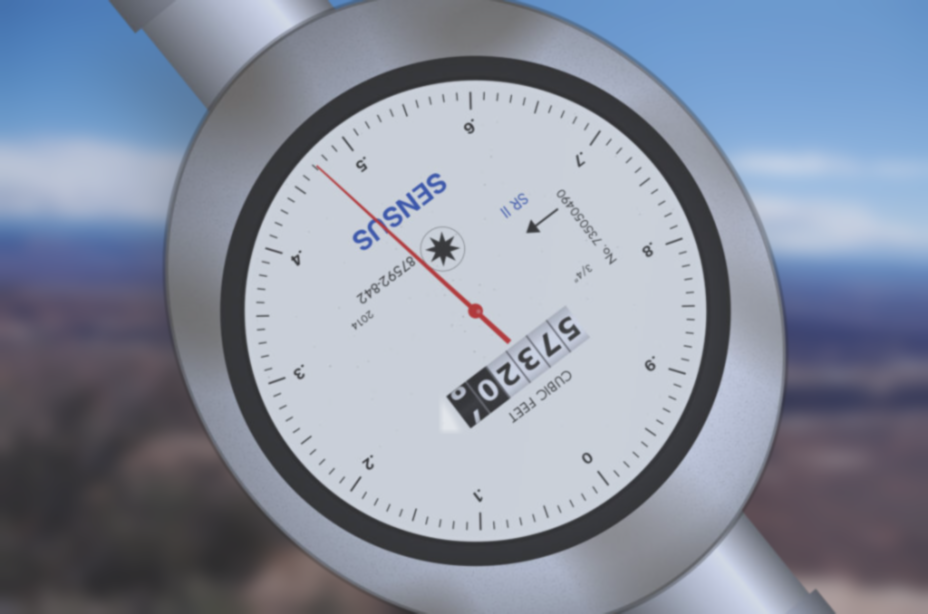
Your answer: **573207.47** ft³
